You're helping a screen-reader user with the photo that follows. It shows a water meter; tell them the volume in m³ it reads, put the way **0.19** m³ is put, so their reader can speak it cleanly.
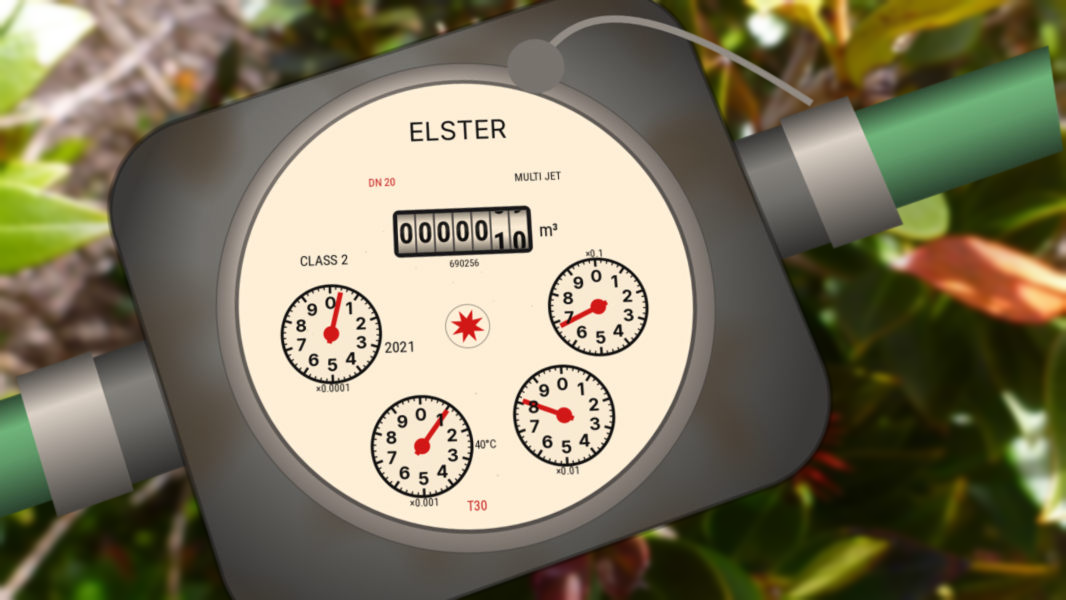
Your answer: **9.6810** m³
